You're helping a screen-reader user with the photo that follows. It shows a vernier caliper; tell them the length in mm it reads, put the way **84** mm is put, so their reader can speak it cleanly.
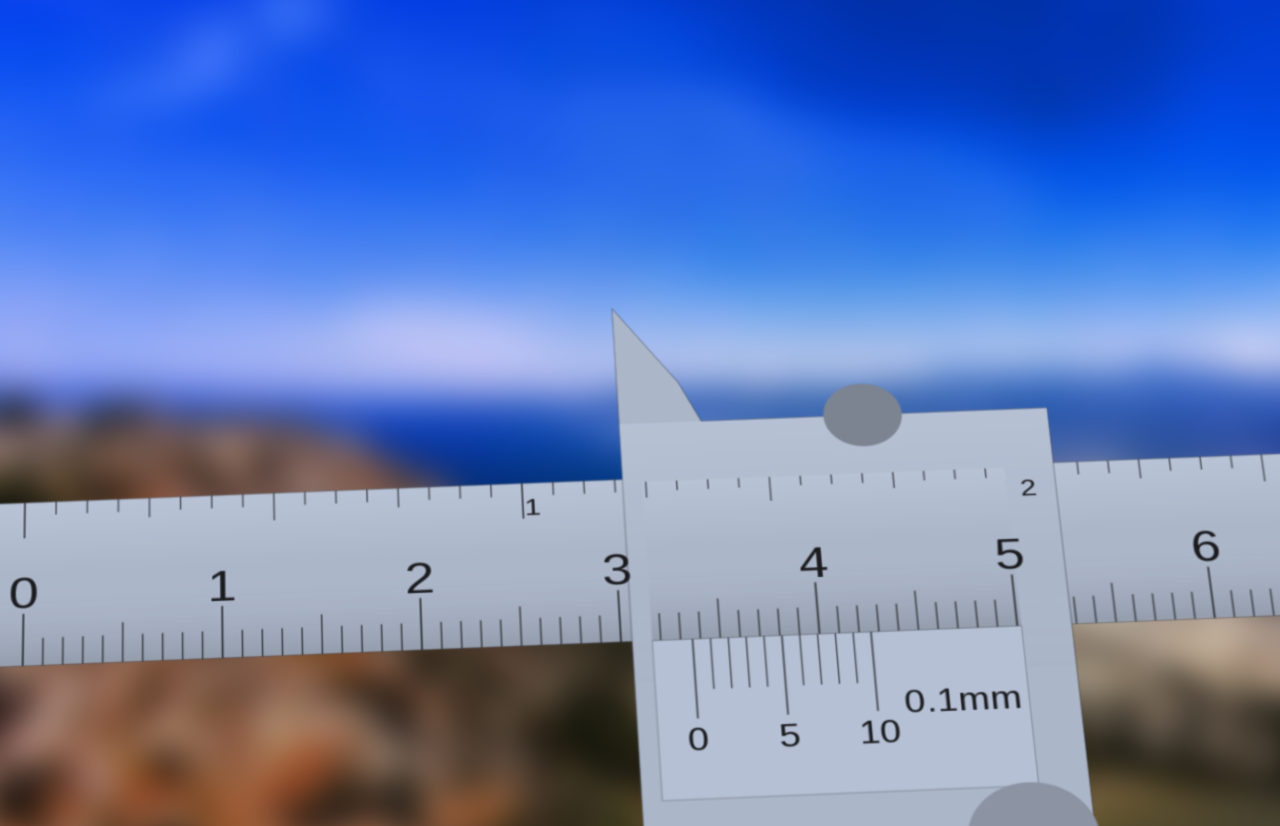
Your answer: **33.6** mm
